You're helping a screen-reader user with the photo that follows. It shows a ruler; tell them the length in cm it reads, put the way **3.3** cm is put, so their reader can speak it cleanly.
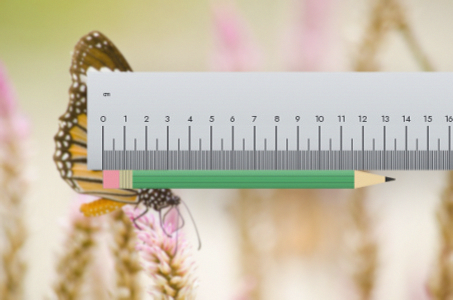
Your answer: **13.5** cm
